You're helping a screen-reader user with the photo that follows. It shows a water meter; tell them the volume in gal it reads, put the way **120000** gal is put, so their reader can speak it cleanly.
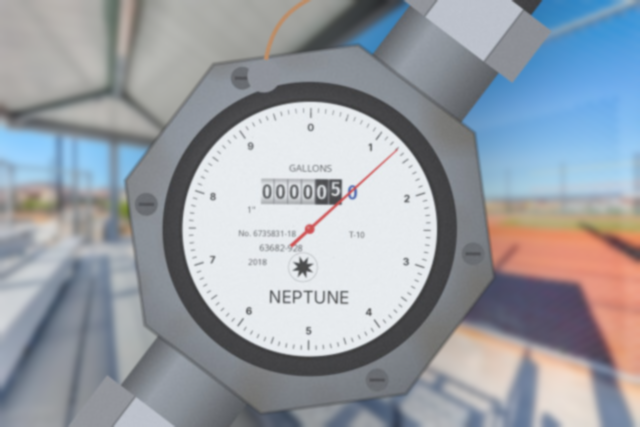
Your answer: **51.3** gal
